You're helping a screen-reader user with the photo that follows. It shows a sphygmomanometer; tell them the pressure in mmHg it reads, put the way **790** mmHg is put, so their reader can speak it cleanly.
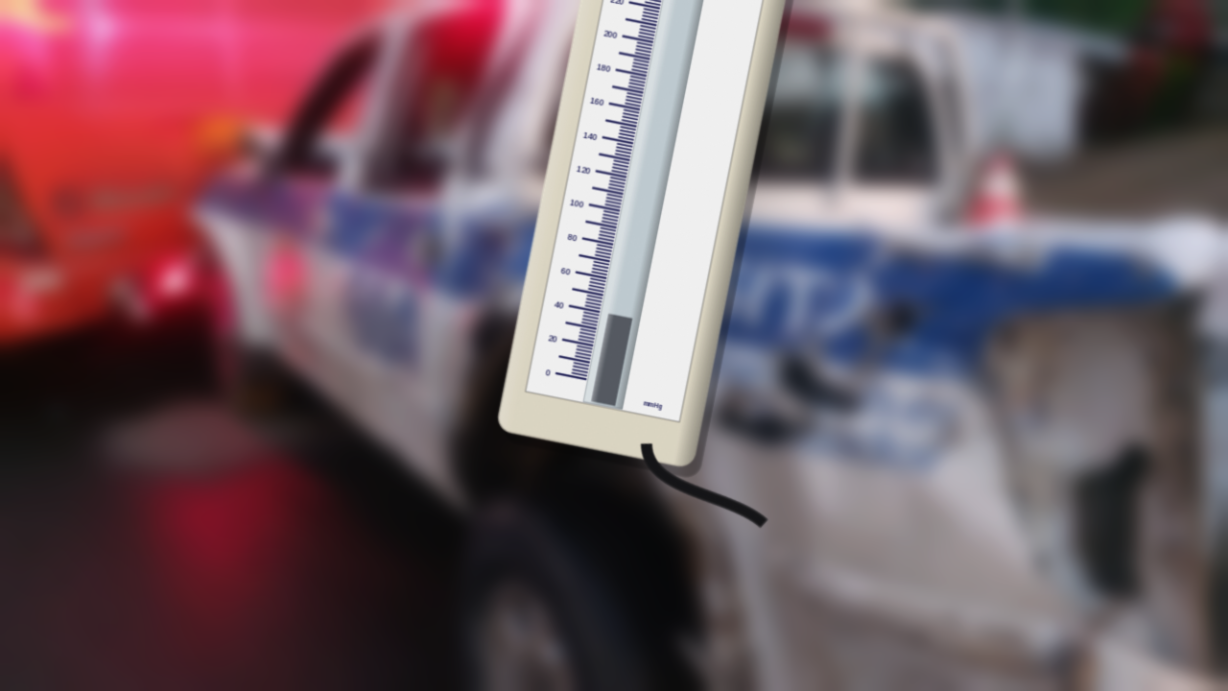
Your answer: **40** mmHg
